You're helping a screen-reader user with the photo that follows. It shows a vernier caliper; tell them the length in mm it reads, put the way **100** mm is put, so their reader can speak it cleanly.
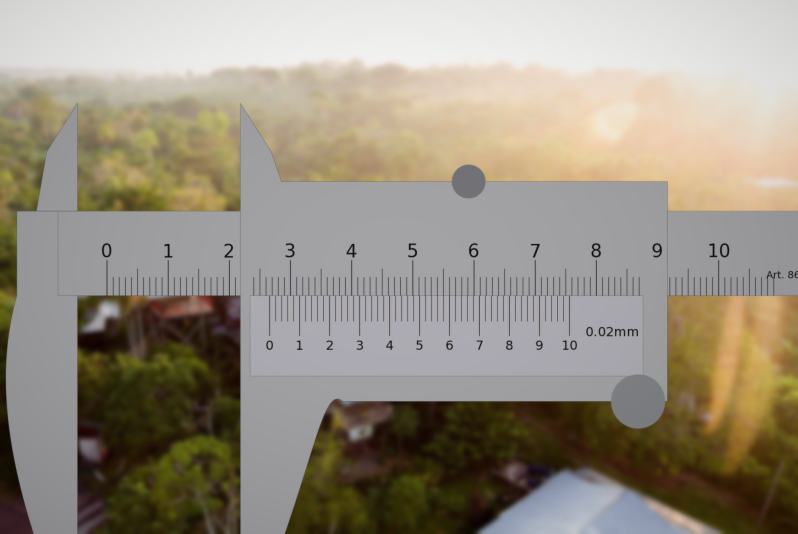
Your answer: **26.6** mm
